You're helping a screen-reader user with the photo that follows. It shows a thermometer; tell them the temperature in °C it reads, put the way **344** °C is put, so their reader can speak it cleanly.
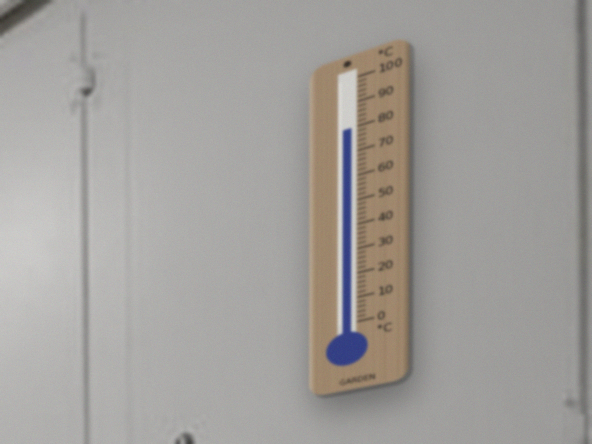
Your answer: **80** °C
